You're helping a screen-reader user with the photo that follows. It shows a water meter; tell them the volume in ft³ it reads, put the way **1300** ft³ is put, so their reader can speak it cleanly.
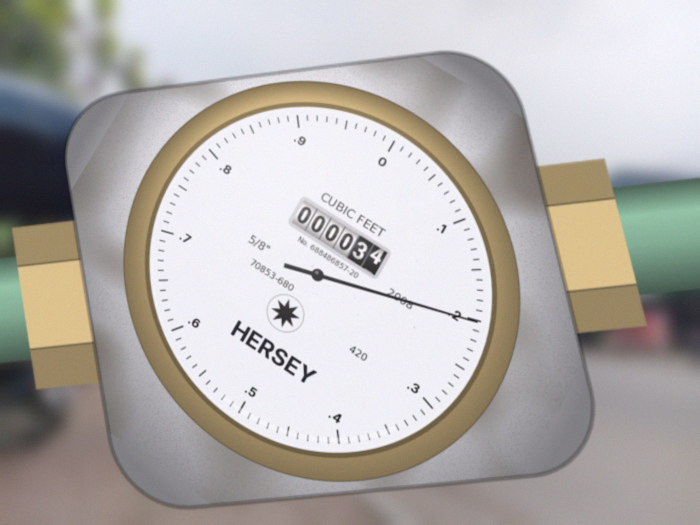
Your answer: **34.20** ft³
